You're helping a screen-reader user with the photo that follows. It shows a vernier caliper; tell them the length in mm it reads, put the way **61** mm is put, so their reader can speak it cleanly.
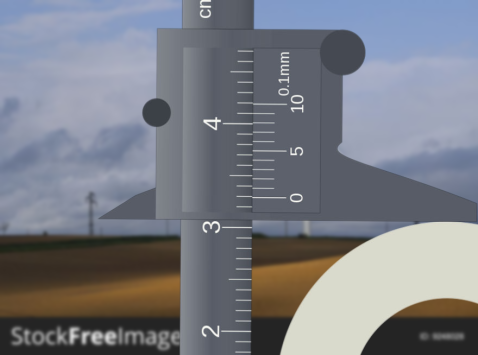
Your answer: **32.9** mm
